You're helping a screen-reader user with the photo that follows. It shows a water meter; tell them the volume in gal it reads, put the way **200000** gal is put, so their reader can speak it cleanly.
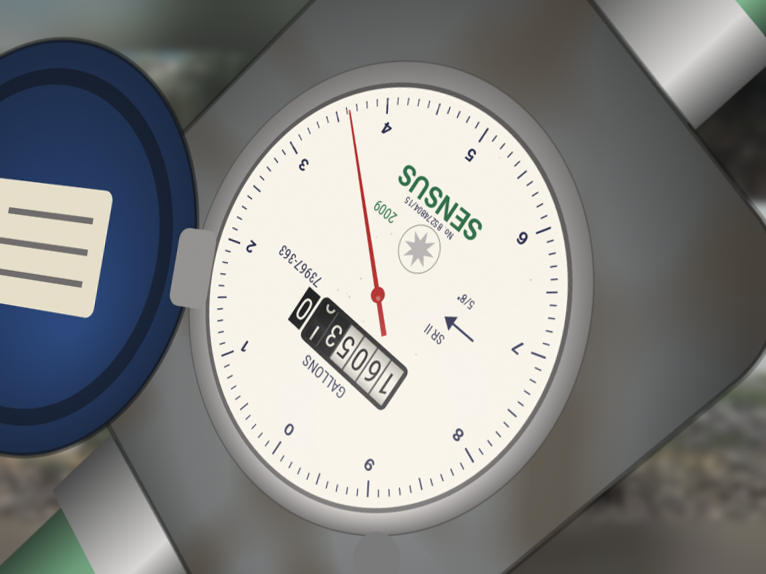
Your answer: **1605313.6** gal
